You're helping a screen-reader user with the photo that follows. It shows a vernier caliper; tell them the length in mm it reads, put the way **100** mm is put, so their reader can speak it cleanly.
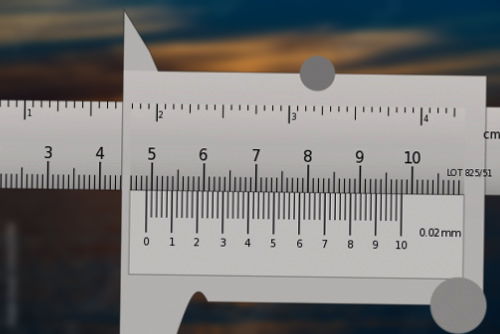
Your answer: **49.0** mm
